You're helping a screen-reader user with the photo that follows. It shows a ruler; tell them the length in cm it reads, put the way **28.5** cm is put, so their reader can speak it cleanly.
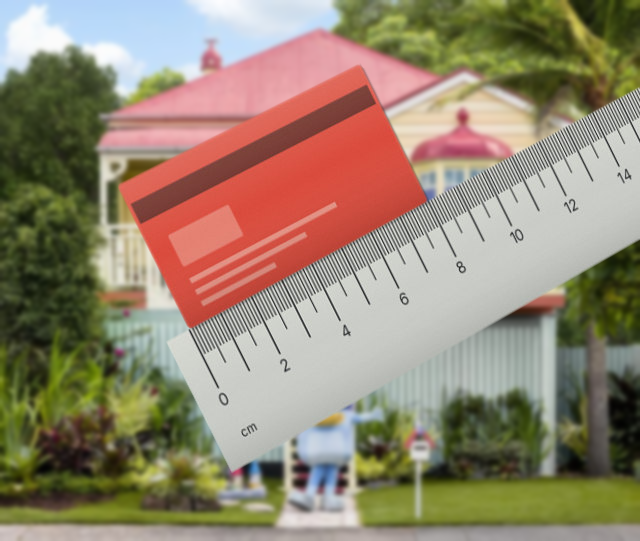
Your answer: **8** cm
